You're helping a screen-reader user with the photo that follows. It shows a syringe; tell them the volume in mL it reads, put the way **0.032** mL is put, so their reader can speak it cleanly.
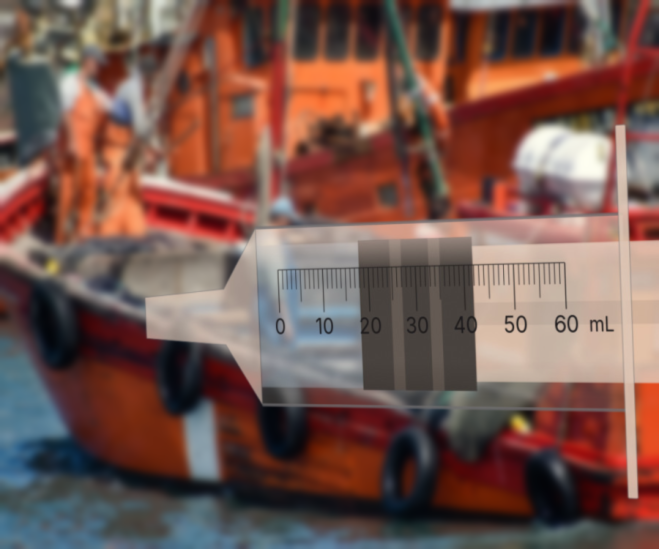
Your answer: **18** mL
